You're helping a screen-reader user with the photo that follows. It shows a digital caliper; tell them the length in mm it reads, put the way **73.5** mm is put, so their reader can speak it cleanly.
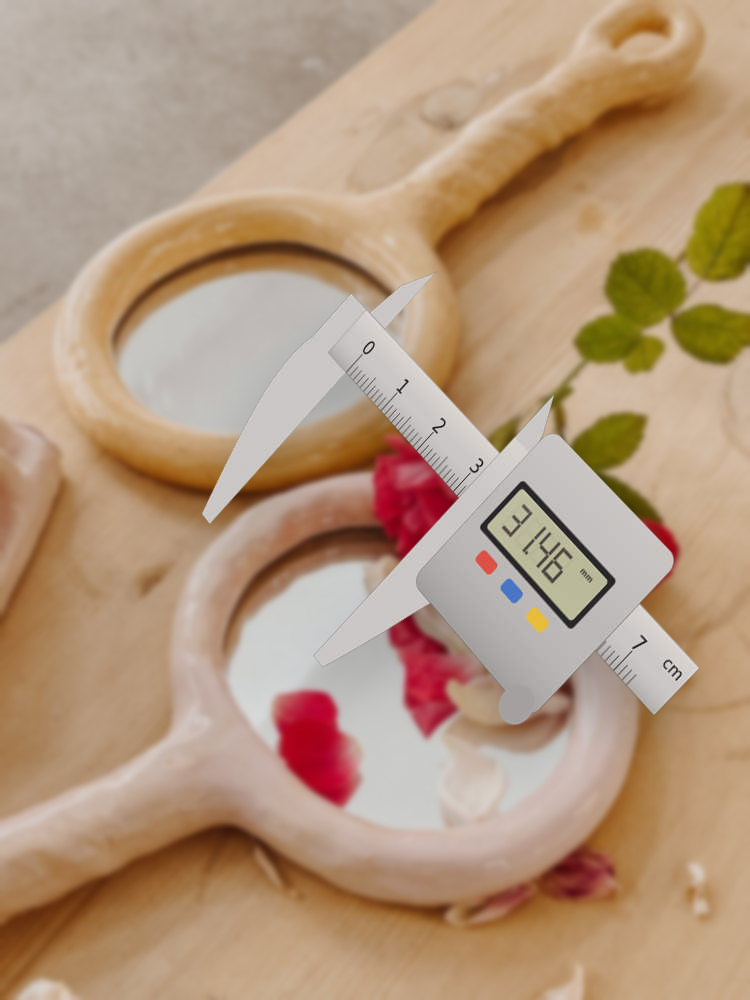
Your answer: **31.46** mm
